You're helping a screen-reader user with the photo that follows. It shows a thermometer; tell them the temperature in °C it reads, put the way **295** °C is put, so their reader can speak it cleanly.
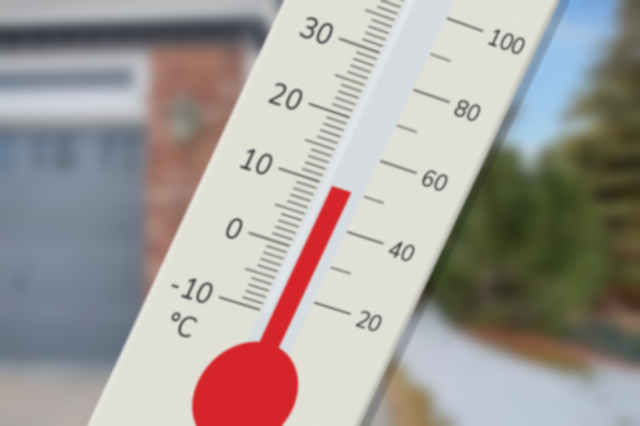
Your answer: **10** °C
